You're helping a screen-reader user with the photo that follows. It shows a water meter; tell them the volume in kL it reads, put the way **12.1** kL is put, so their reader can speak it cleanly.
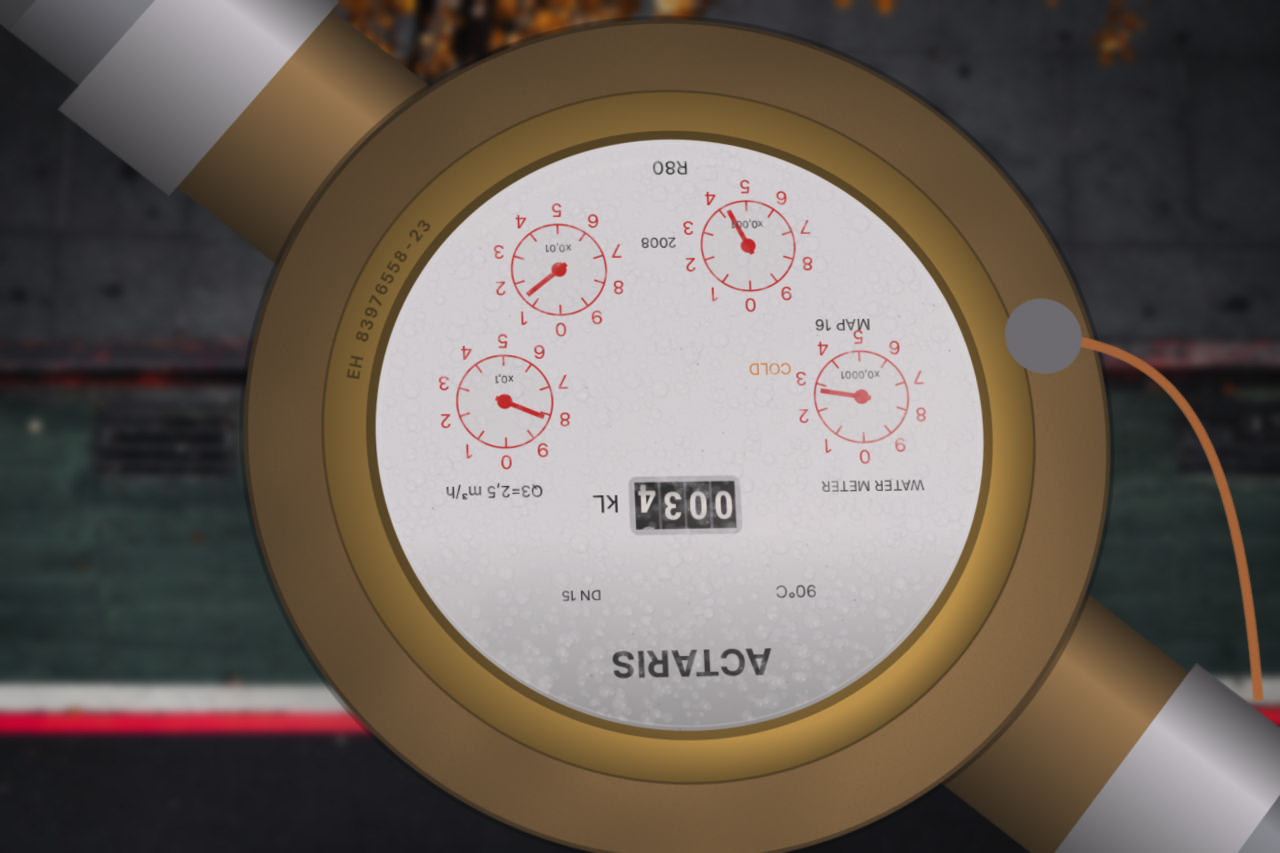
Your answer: **33.8142** kL
